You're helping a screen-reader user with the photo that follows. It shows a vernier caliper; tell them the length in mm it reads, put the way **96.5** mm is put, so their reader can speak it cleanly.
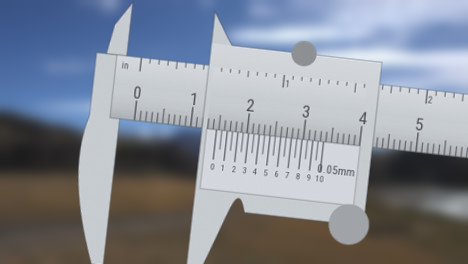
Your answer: **14.6** mm
